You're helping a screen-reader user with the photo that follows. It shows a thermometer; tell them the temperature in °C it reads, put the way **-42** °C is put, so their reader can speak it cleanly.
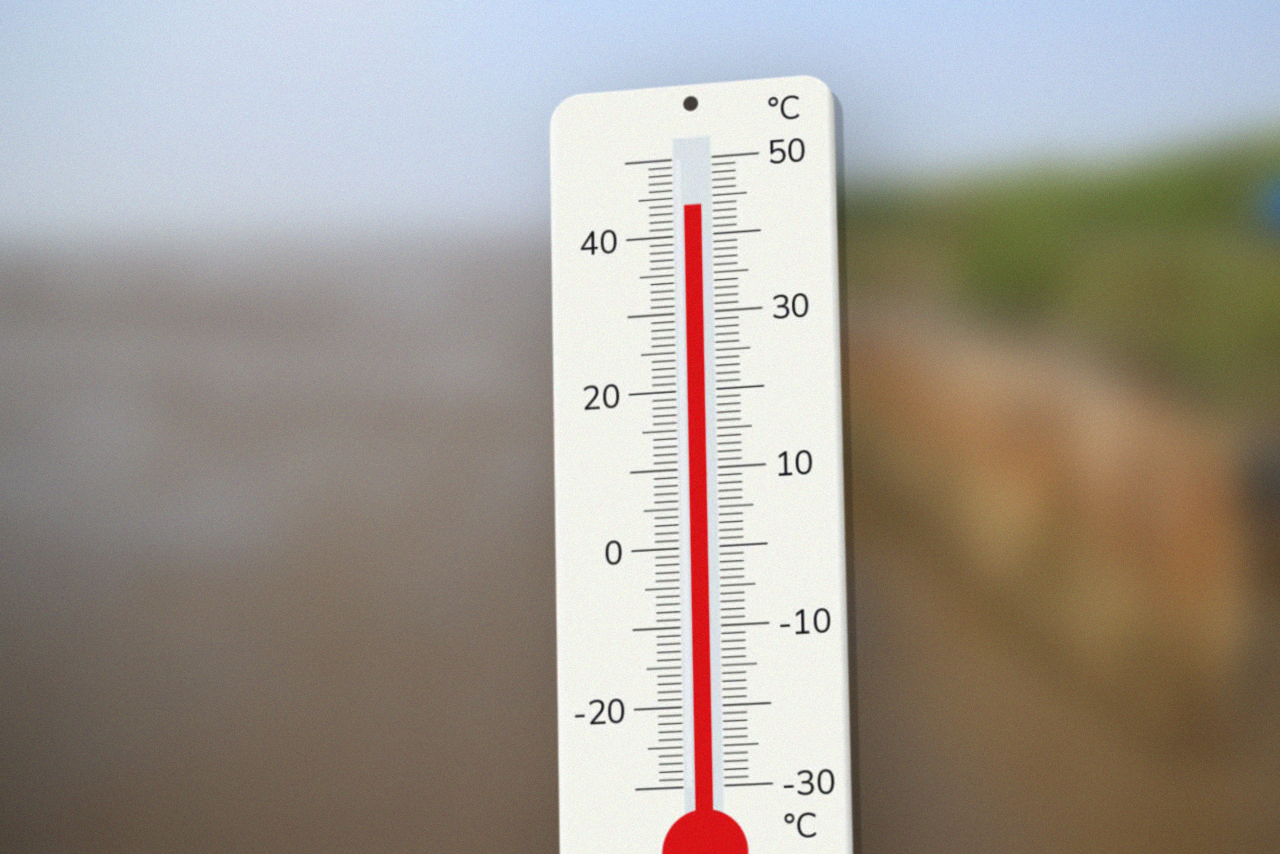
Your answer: **44** °C
